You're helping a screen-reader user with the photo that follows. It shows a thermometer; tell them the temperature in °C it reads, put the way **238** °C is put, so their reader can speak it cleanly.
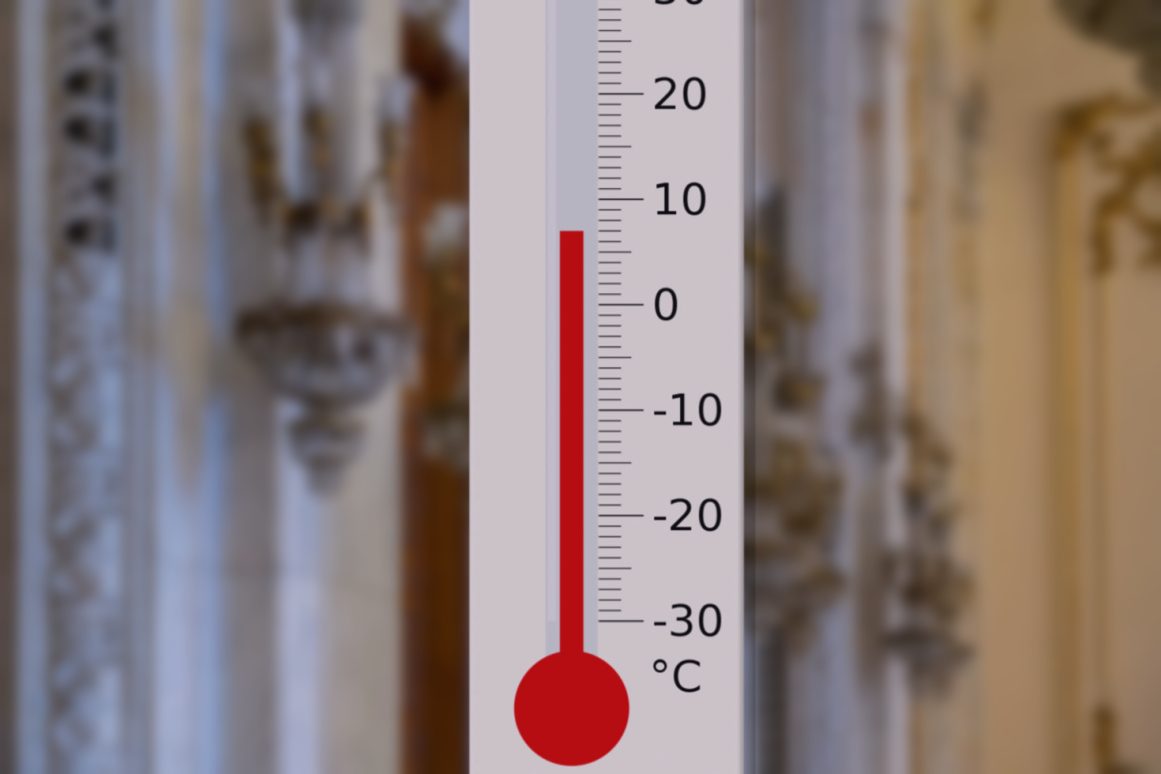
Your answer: **7** °C
